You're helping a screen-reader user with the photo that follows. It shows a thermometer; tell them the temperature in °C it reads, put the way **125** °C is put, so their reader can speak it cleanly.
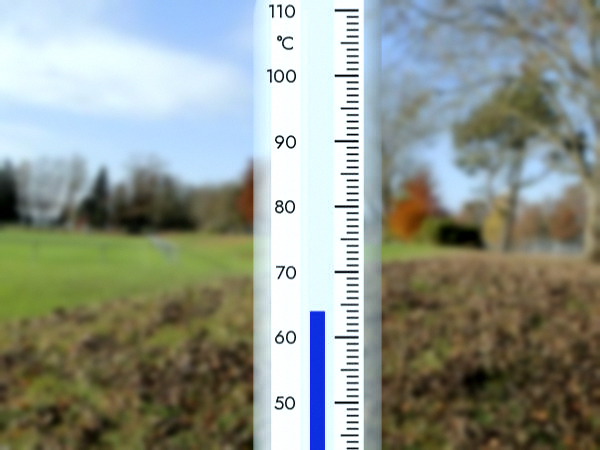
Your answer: **64** °C
